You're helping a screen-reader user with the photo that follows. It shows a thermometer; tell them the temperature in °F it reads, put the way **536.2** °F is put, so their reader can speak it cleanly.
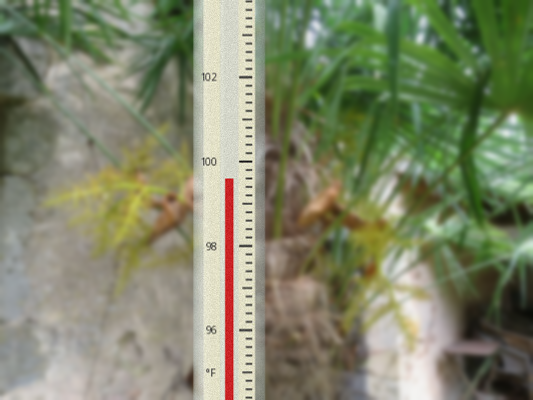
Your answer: **99.6** °F
